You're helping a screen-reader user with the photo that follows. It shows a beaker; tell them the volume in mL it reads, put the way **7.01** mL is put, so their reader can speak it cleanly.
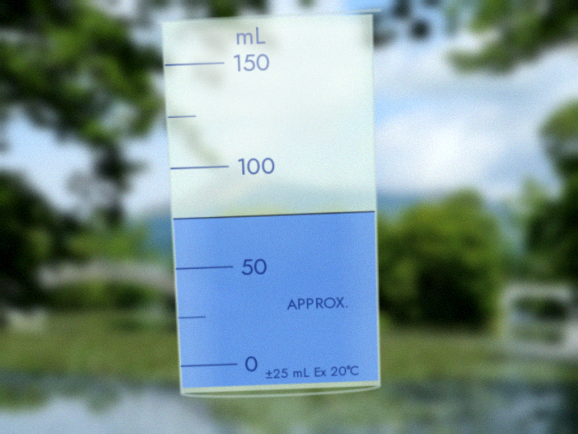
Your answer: **75** mL
